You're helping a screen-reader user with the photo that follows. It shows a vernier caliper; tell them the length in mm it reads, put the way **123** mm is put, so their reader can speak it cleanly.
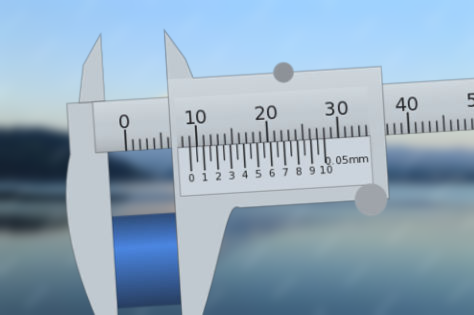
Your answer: **9.0** mm
